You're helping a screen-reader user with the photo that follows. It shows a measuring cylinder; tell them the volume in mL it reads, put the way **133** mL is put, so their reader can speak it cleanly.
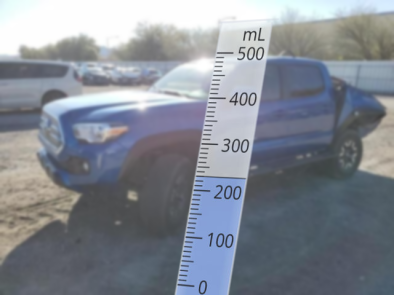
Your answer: **230** mL
